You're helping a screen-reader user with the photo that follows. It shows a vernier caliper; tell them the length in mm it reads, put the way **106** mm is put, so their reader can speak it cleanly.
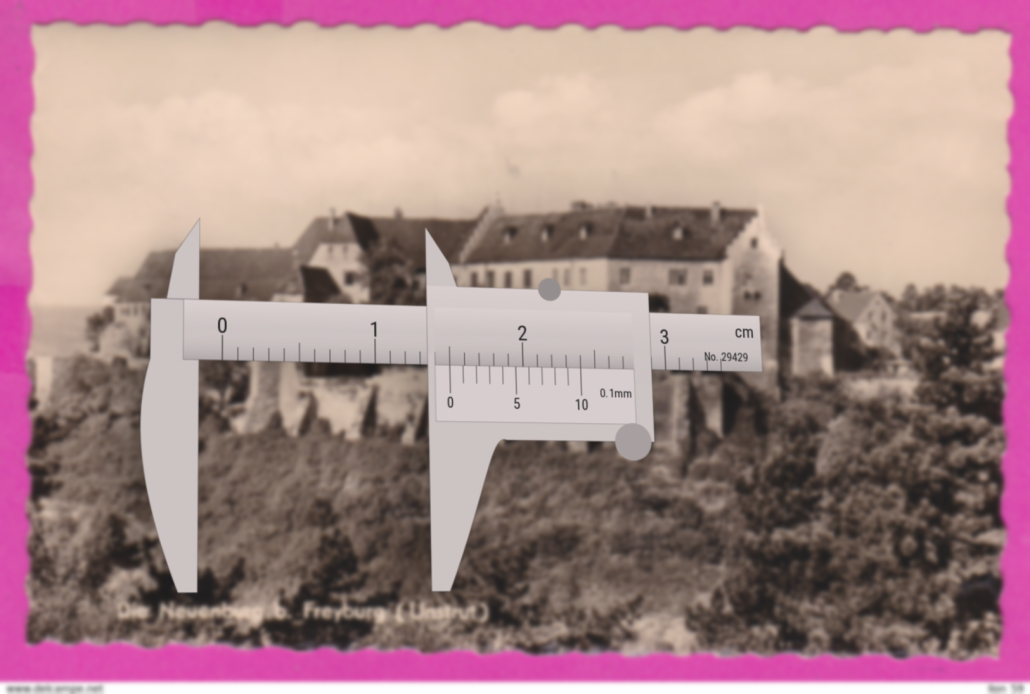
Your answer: **15.0** mm
